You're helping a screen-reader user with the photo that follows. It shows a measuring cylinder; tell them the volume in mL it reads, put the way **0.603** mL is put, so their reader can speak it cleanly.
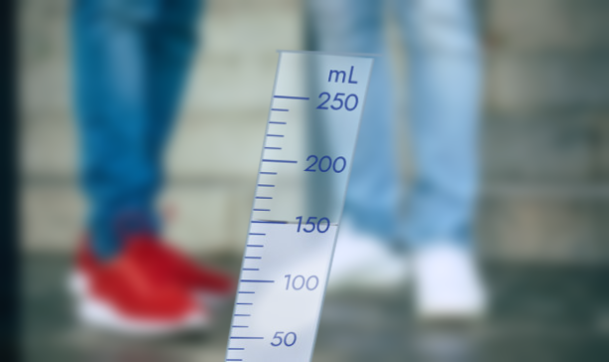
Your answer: **150** mL
